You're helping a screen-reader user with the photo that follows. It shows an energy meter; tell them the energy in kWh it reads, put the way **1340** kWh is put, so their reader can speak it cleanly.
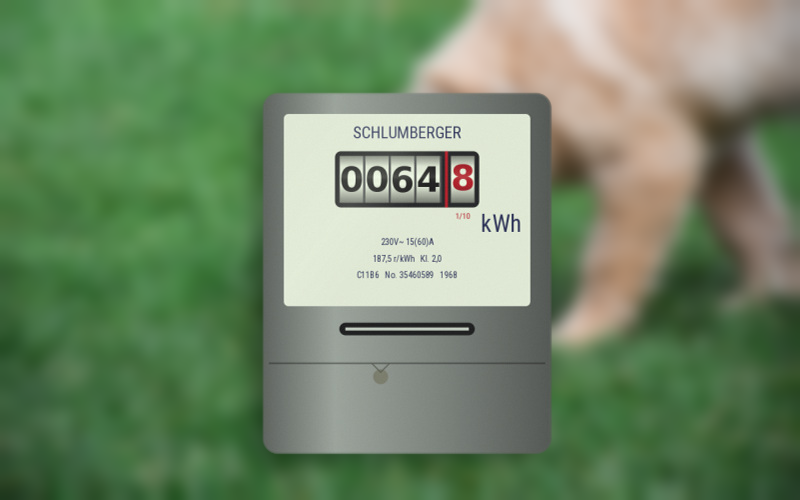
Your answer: **64.8** kWh
